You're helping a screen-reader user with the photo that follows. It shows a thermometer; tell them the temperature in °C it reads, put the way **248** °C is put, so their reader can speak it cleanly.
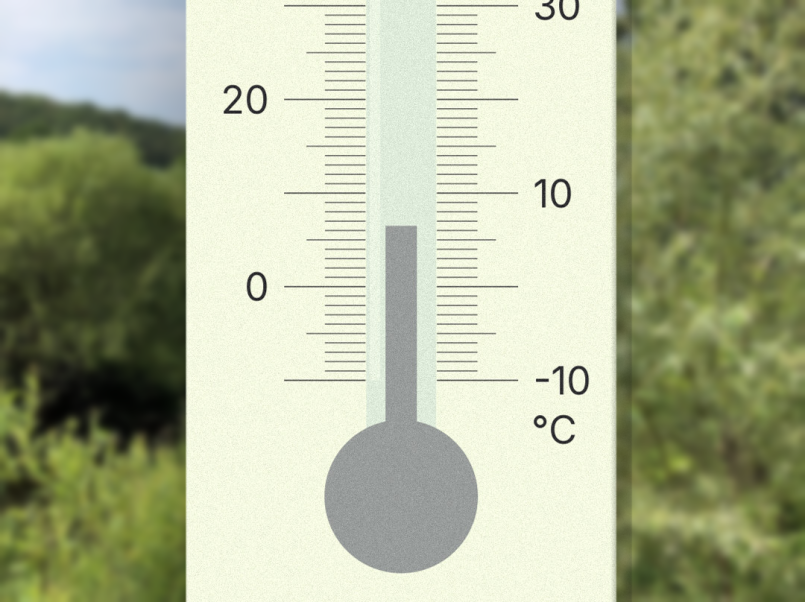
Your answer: **6.5** °C
